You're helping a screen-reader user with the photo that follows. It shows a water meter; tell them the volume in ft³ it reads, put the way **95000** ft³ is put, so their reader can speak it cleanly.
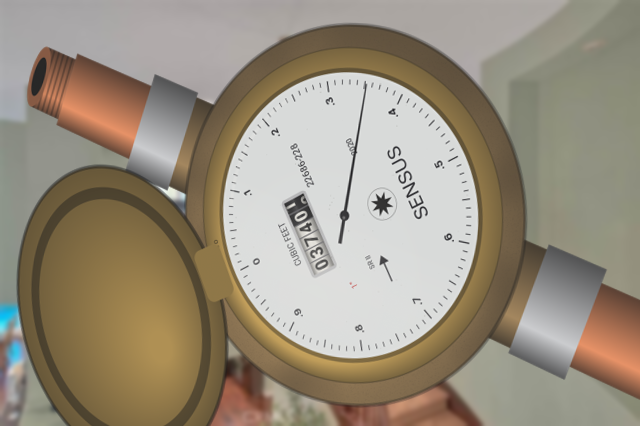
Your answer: **37401.35** ft³
